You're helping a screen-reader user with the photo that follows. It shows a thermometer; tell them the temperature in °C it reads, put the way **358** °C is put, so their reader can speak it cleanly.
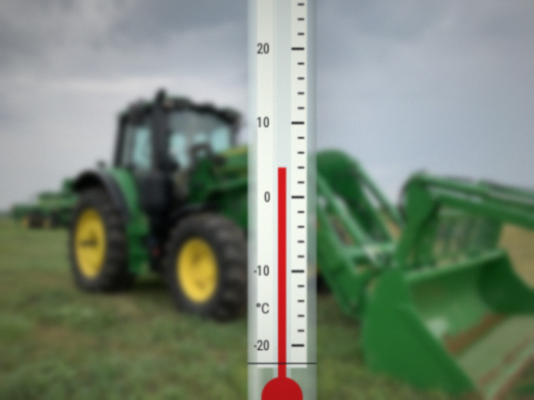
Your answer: **4** °C
